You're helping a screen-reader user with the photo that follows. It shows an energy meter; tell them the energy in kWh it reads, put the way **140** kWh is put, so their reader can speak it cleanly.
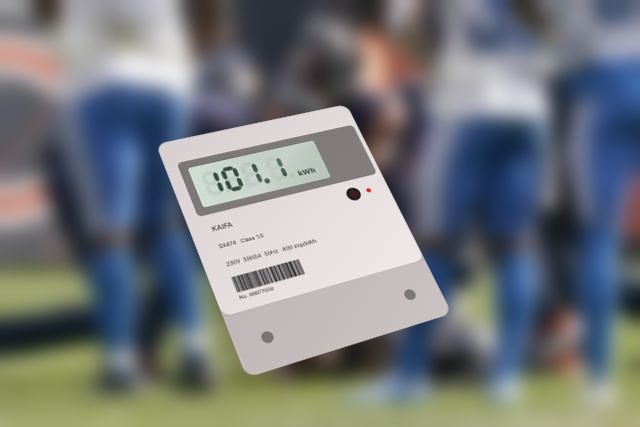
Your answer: **101.1** kWh
